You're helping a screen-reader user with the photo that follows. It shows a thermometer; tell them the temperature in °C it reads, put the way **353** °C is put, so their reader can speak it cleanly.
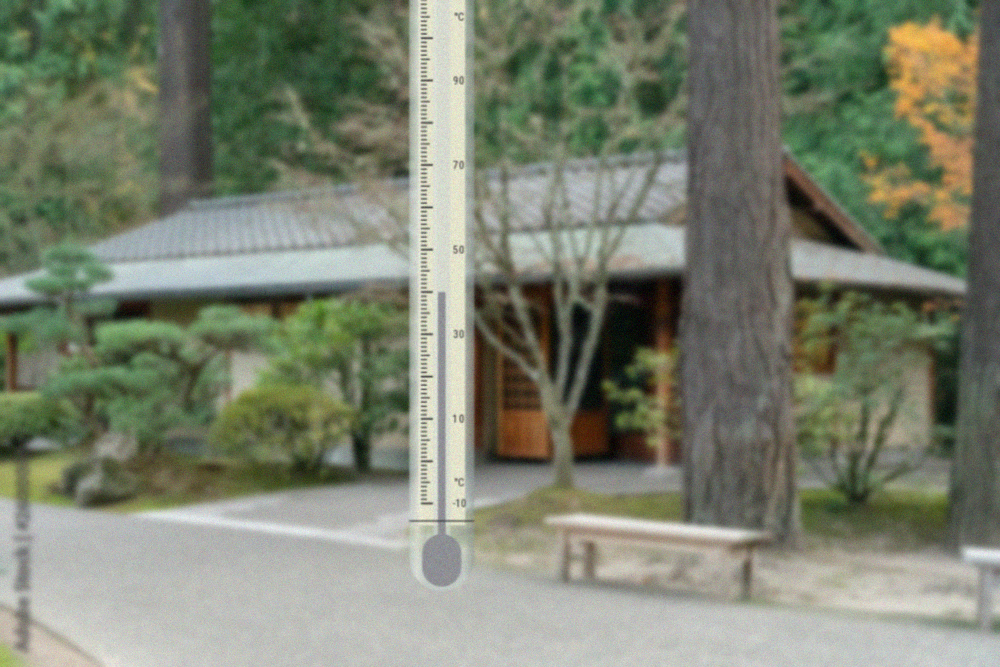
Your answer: **40** °C
